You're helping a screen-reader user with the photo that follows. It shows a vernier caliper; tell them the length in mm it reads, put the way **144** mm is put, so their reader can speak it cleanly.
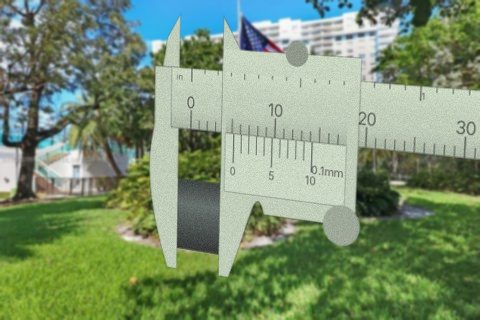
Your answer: **5.2** mm
